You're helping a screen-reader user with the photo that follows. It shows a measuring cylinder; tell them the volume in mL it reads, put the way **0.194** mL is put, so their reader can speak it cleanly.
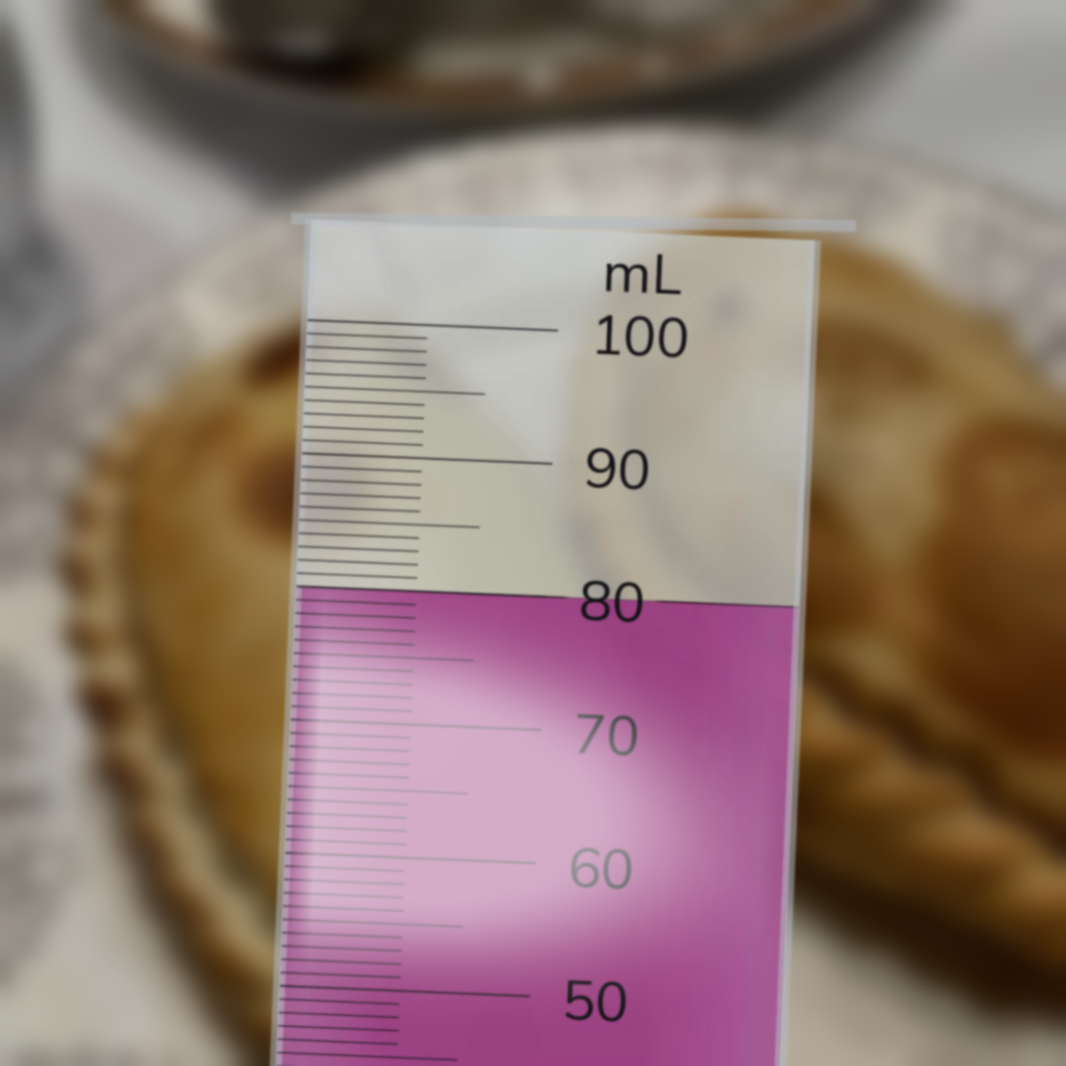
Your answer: **80** mL
